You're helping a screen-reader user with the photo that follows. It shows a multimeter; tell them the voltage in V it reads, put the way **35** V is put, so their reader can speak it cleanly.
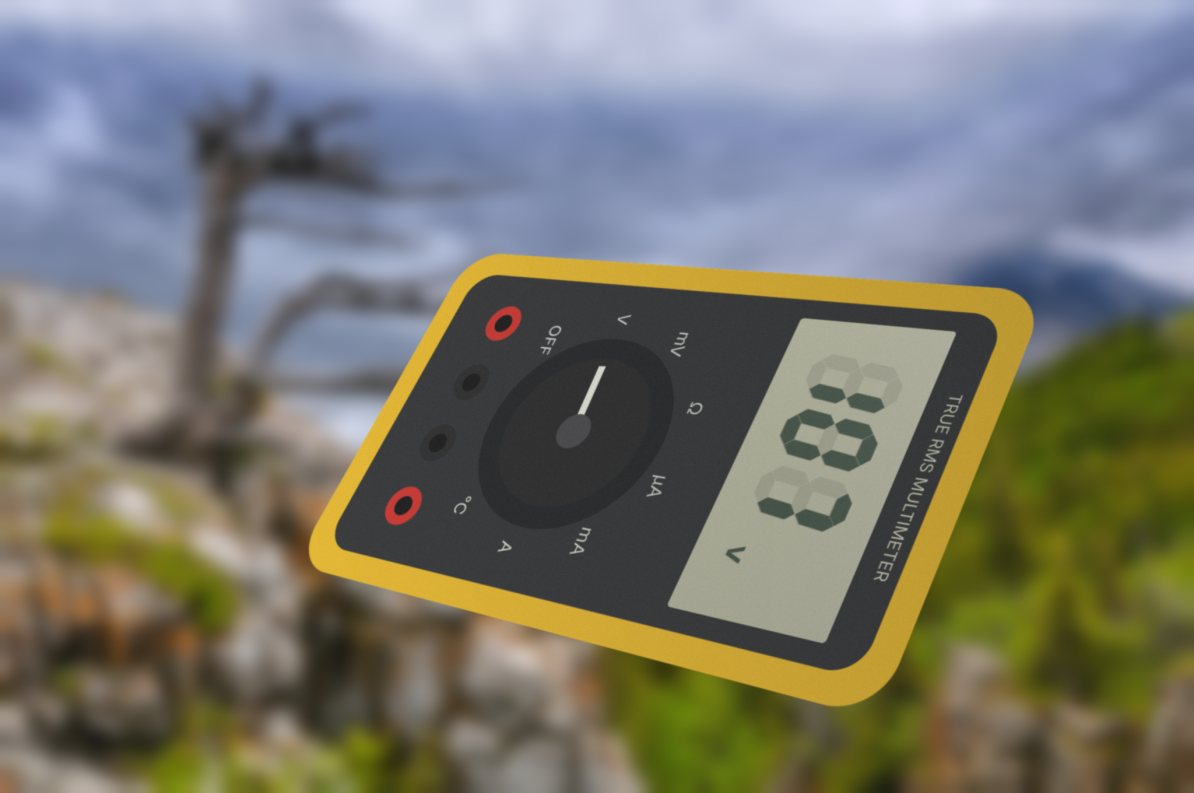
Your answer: **107** V
